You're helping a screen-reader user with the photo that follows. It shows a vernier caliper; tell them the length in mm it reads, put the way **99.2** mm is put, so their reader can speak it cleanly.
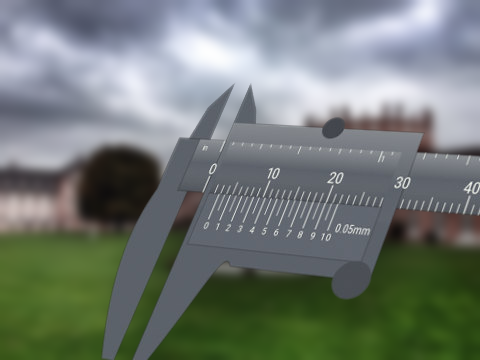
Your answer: **2.8** mm
